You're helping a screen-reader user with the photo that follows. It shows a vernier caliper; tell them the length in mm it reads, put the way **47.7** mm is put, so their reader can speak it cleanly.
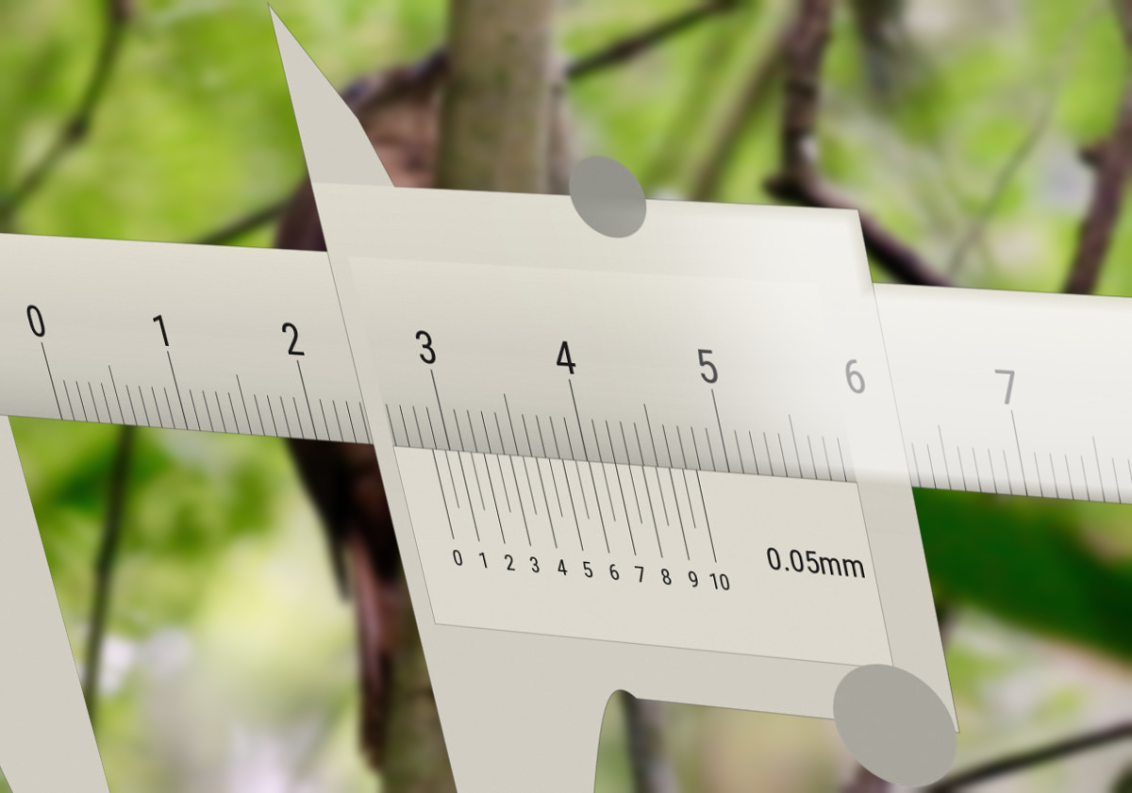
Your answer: **28.7** mm
